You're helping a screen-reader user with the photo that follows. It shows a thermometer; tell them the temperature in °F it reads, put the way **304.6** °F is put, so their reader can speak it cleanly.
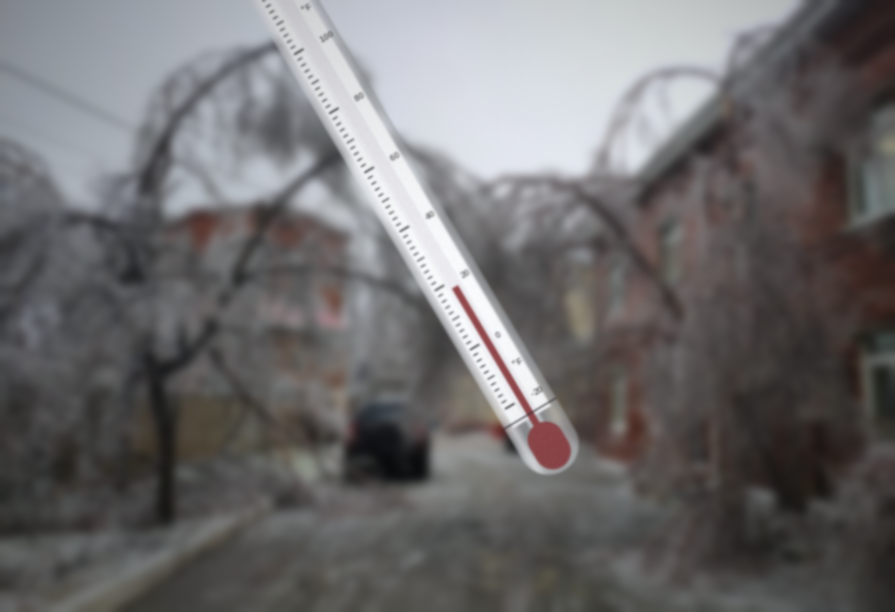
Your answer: **18** °F
